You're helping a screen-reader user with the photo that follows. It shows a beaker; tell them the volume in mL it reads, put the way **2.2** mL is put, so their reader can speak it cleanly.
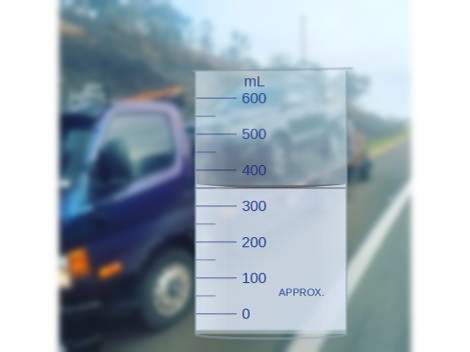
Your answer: **350** mL
